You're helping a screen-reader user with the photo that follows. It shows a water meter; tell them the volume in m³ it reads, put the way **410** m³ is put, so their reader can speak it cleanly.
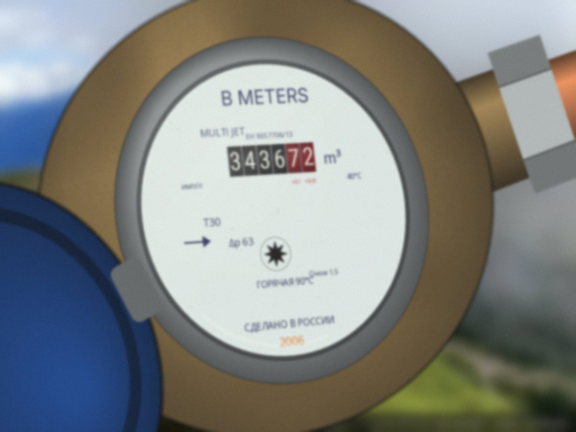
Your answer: **3436.72** m³
